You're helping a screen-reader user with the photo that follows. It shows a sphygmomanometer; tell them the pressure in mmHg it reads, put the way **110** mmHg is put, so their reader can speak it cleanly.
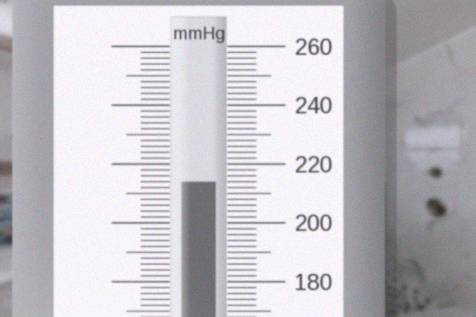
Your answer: **214** mmHg
